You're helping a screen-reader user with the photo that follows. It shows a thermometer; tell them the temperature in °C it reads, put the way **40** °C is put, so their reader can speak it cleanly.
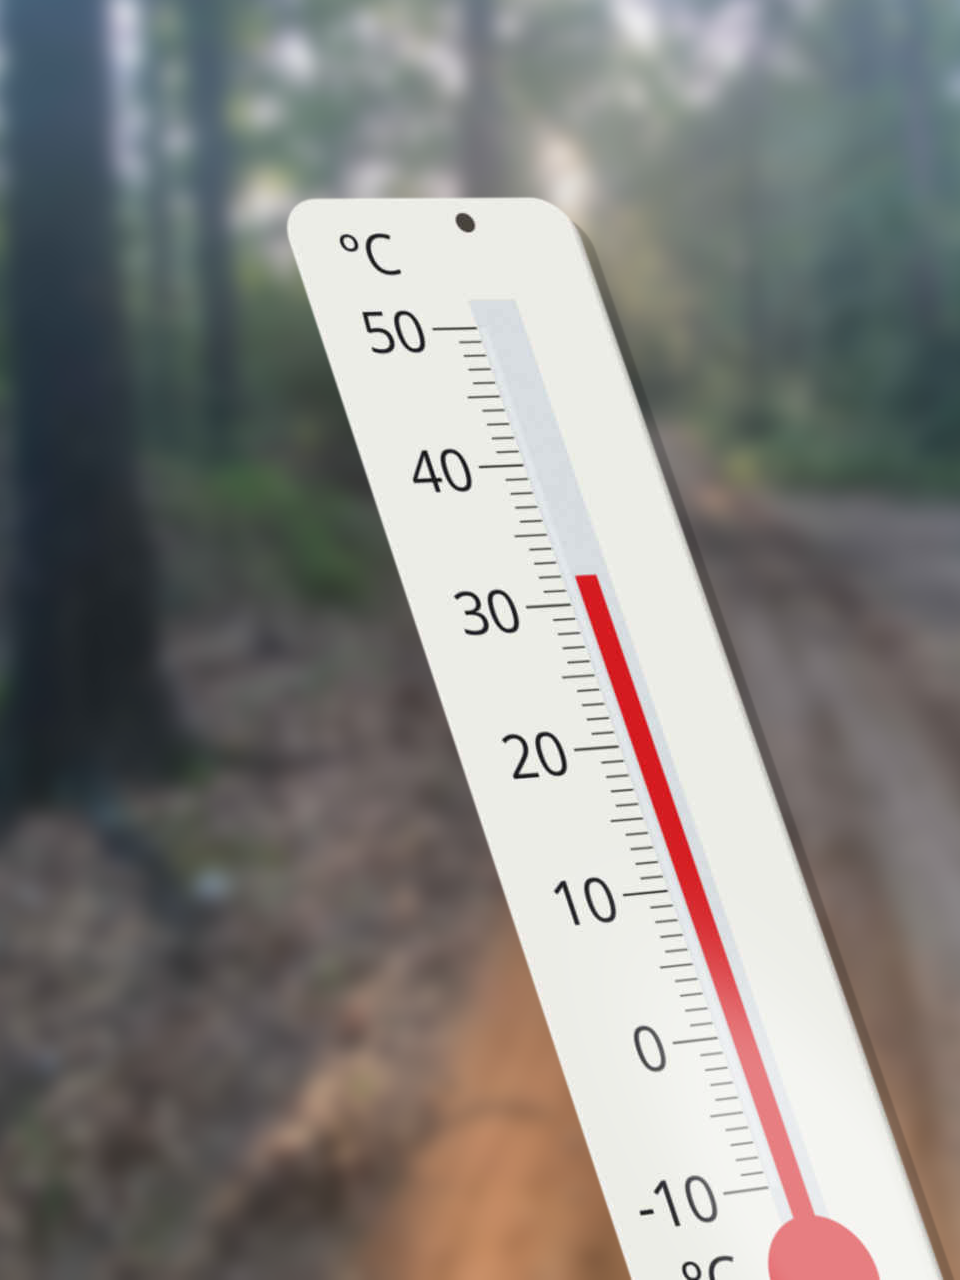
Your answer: **32** °C
